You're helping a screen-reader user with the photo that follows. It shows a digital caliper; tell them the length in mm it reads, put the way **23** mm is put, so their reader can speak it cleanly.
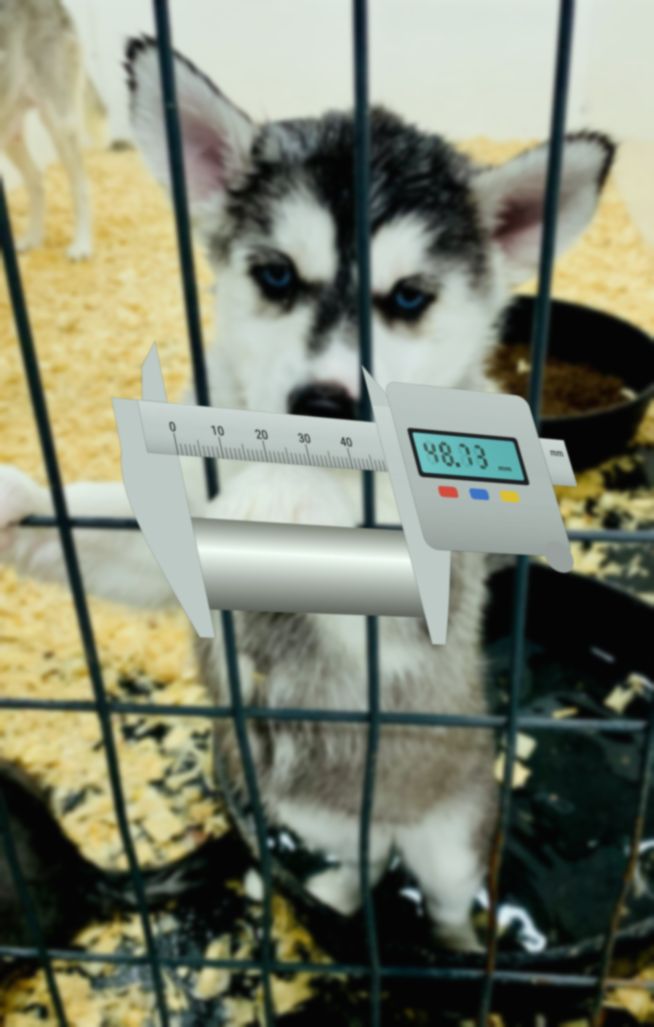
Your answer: **48.73** mm
